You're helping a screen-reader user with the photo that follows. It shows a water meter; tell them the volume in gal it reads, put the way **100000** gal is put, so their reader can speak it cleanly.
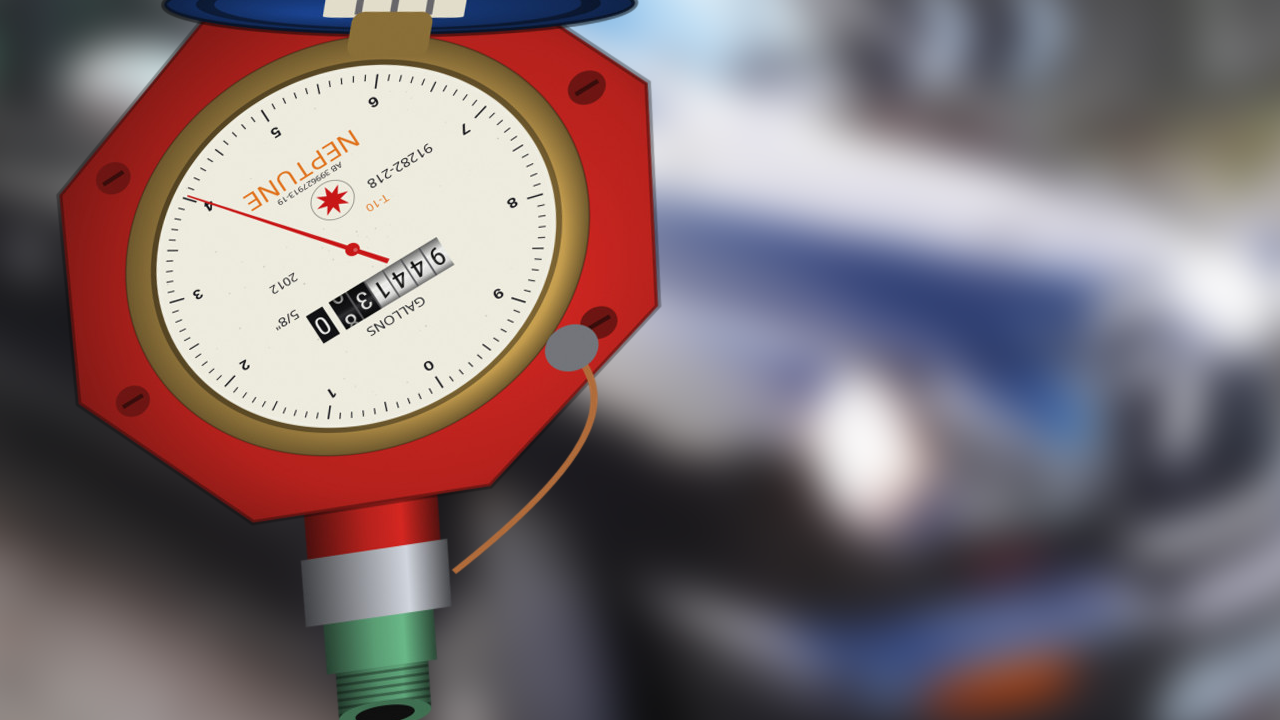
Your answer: **9441384.0** gal
